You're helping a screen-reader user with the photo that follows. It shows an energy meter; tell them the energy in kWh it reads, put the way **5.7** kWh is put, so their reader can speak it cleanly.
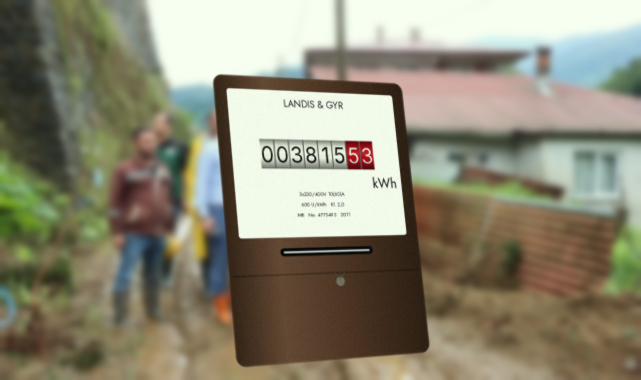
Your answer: **3815.53** kWh
